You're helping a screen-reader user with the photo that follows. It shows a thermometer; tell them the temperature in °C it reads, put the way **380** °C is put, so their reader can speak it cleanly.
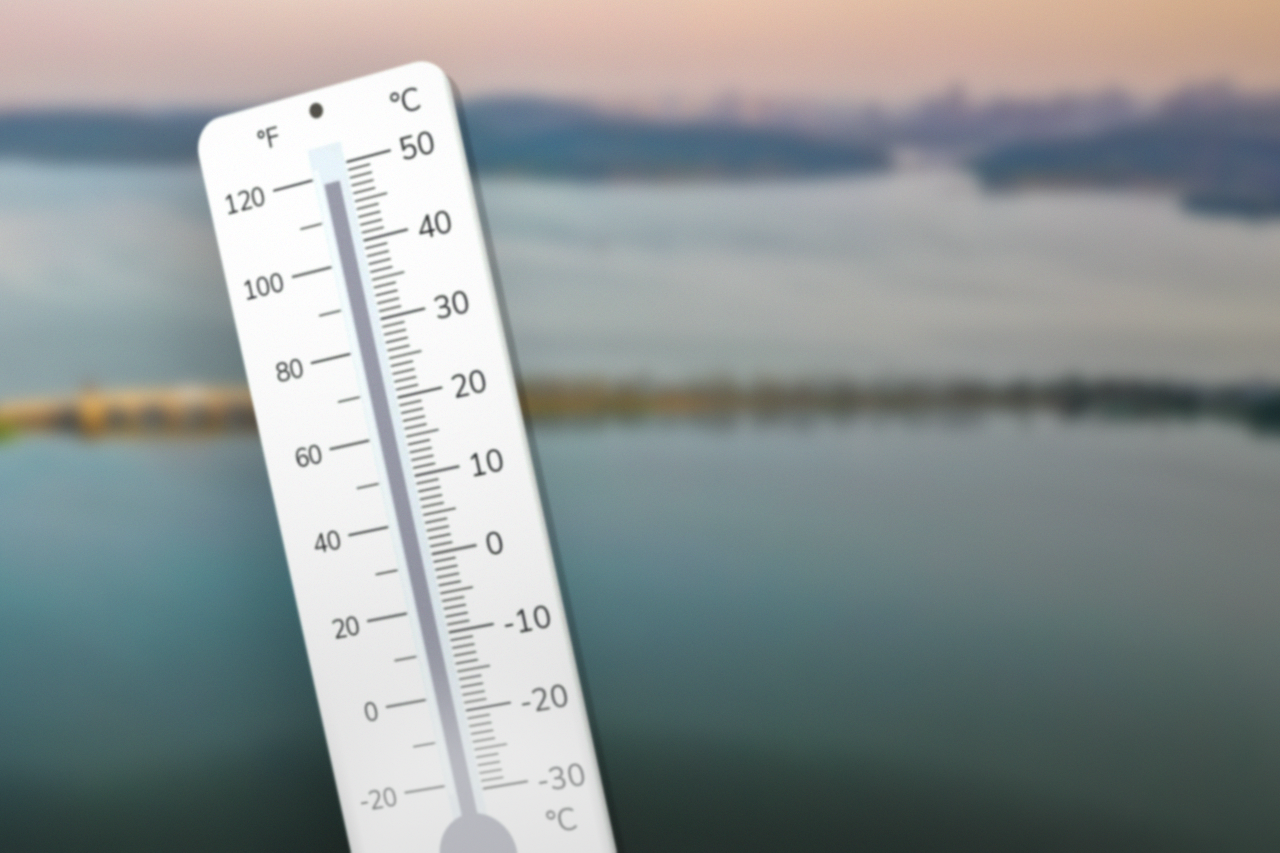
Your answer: **48** °C
